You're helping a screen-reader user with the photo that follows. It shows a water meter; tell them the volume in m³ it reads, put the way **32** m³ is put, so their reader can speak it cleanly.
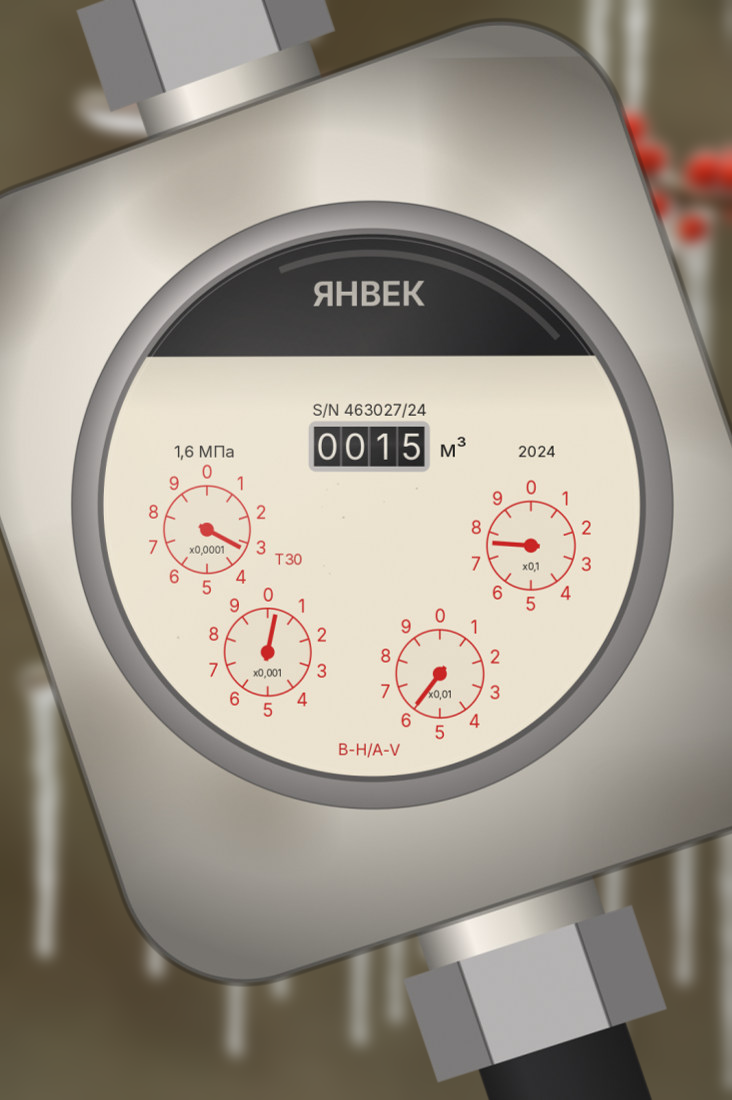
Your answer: **15.7603** m³
